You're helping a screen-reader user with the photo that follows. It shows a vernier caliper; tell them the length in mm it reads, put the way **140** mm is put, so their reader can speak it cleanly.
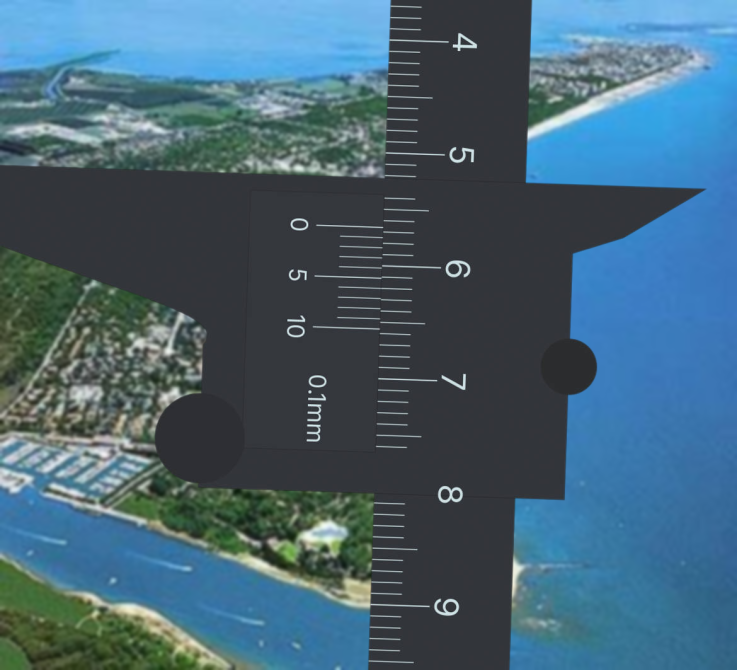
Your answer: **56.6** mm
